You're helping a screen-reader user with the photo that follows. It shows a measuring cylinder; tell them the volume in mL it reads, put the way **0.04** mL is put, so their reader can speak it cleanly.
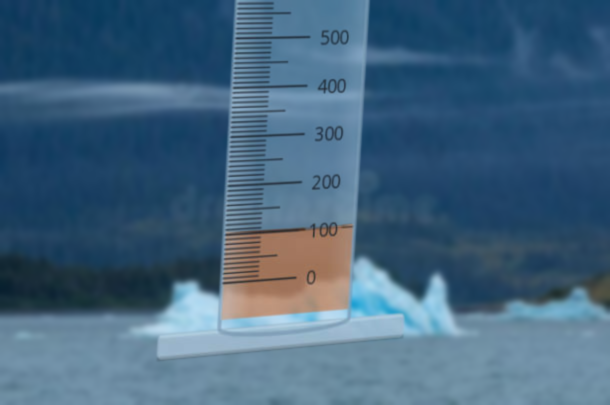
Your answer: **100** mL
